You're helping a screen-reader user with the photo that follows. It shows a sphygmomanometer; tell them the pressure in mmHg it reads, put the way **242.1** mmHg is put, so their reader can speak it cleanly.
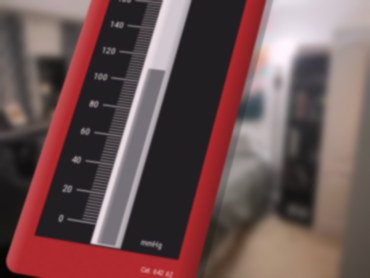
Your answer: **110** mmHg
